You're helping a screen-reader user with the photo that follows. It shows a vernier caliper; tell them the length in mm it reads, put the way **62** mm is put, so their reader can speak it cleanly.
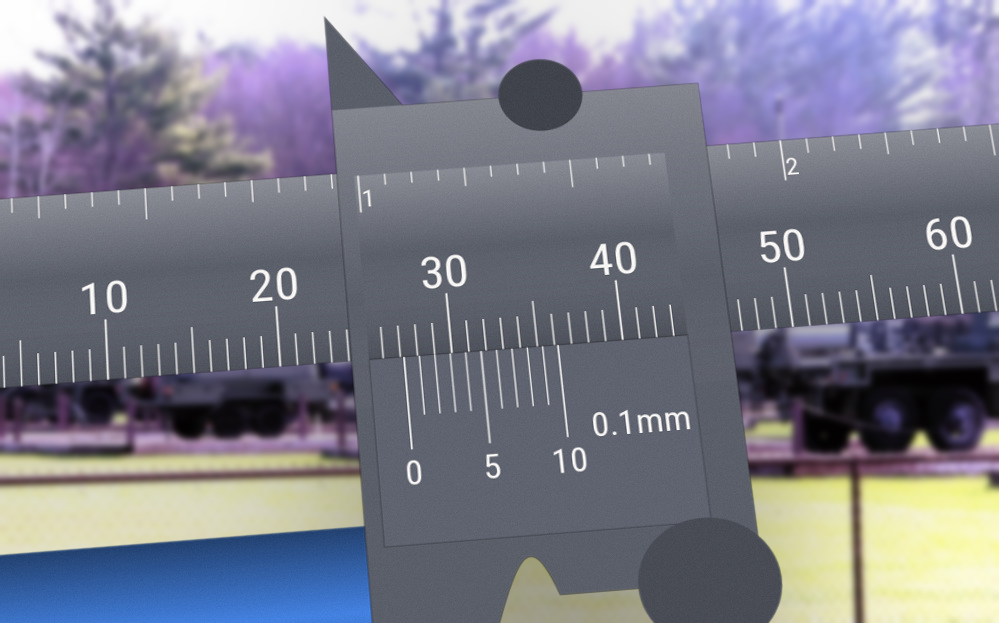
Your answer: **27.2** mm
